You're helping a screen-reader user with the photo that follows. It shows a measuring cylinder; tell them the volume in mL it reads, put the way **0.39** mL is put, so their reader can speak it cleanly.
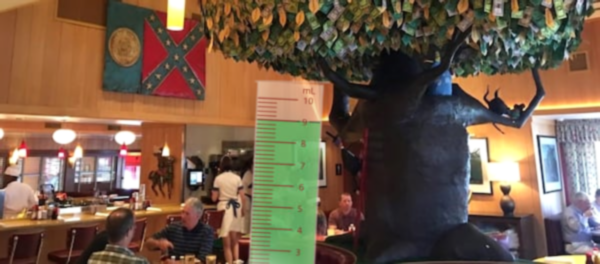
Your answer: **9** mL
